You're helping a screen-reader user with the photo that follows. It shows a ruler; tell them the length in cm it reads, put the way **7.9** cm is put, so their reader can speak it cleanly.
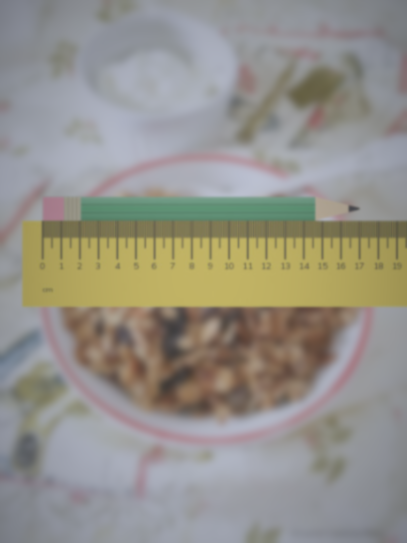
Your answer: **17** cm
